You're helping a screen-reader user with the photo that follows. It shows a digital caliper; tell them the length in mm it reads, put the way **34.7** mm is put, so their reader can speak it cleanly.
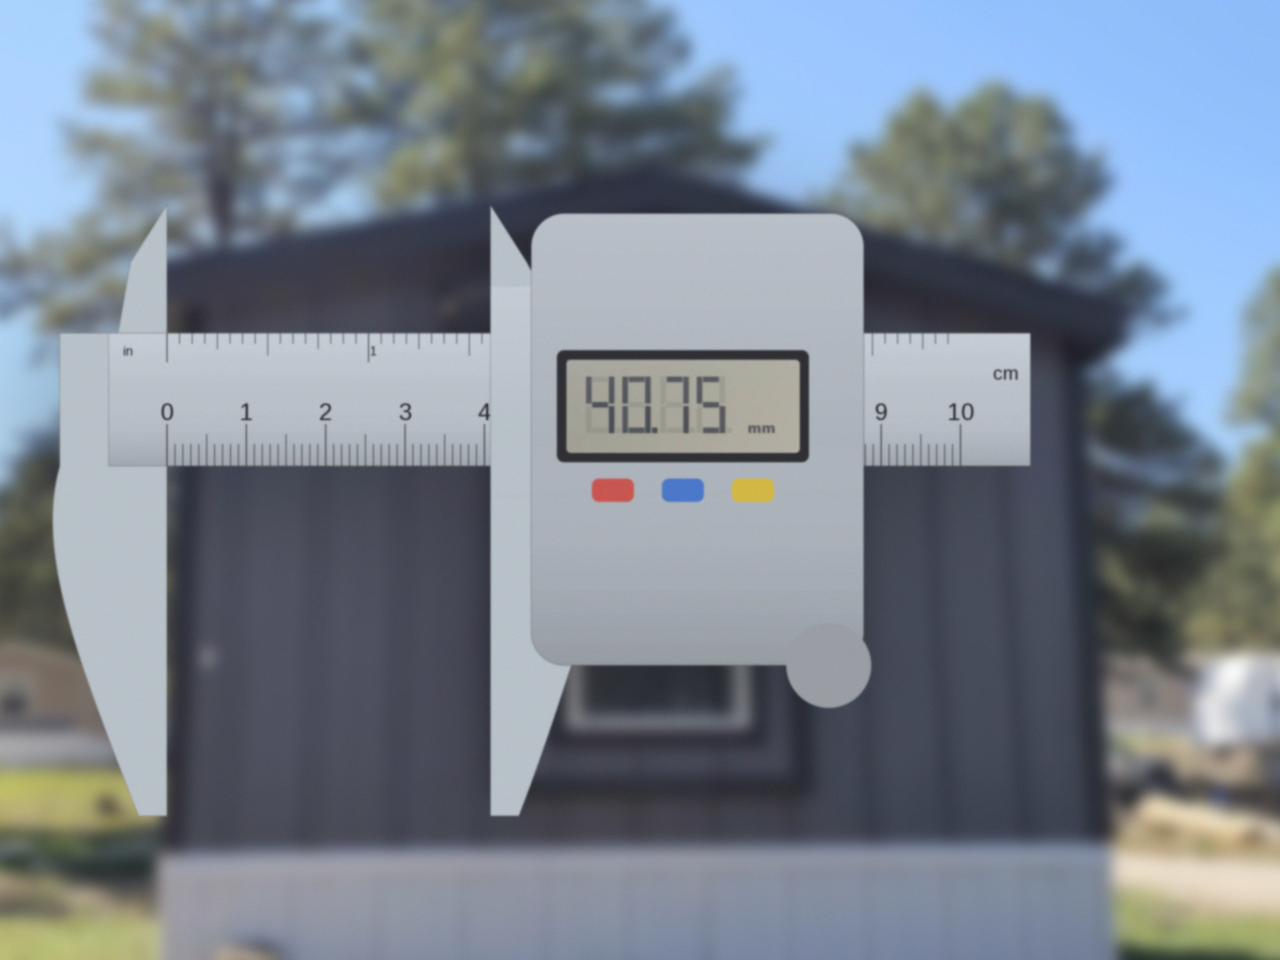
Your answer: **40.75** mm
